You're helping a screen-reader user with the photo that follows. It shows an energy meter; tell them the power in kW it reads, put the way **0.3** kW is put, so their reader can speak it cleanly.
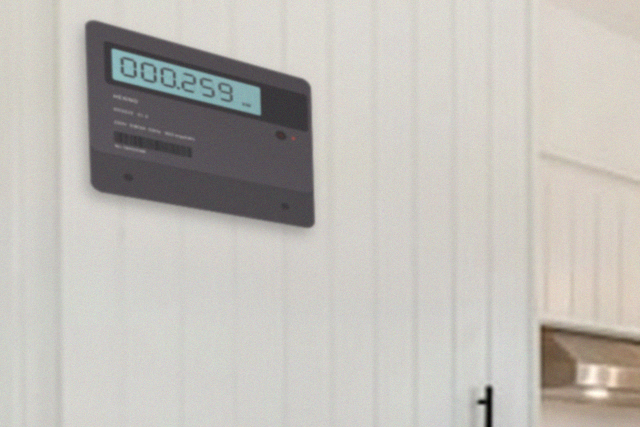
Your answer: **0.259** kW
